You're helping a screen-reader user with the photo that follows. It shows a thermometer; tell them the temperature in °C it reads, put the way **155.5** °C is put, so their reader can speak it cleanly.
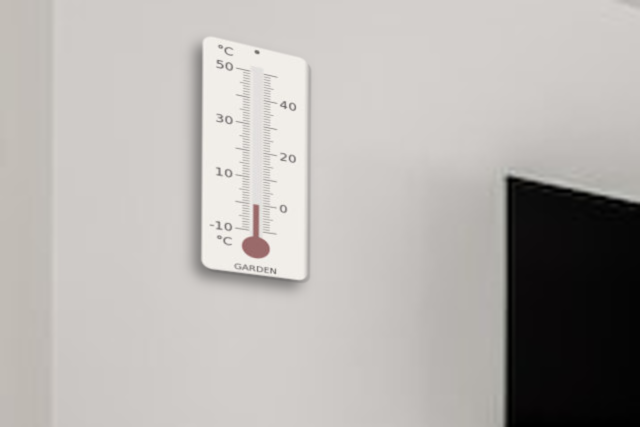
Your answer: **0** °C
